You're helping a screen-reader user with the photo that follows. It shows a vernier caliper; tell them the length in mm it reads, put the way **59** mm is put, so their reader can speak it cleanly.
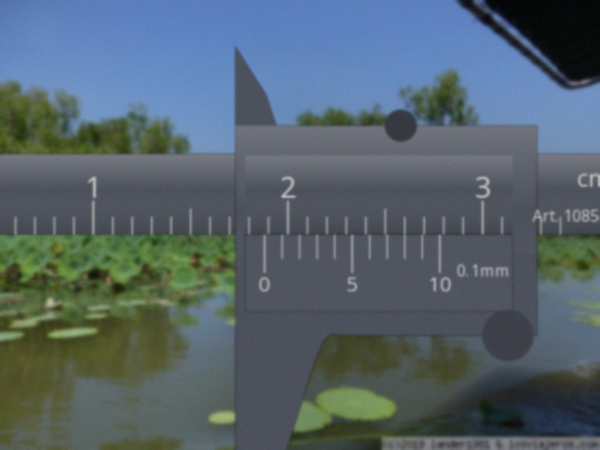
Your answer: **18.8** mm
